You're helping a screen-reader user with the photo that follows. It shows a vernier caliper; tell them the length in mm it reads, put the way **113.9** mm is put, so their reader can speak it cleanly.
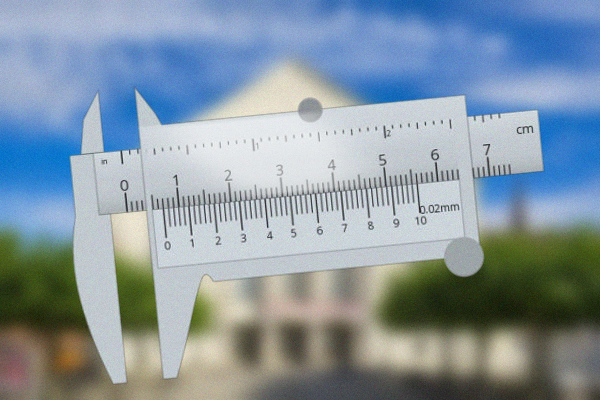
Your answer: **7.0** mm
